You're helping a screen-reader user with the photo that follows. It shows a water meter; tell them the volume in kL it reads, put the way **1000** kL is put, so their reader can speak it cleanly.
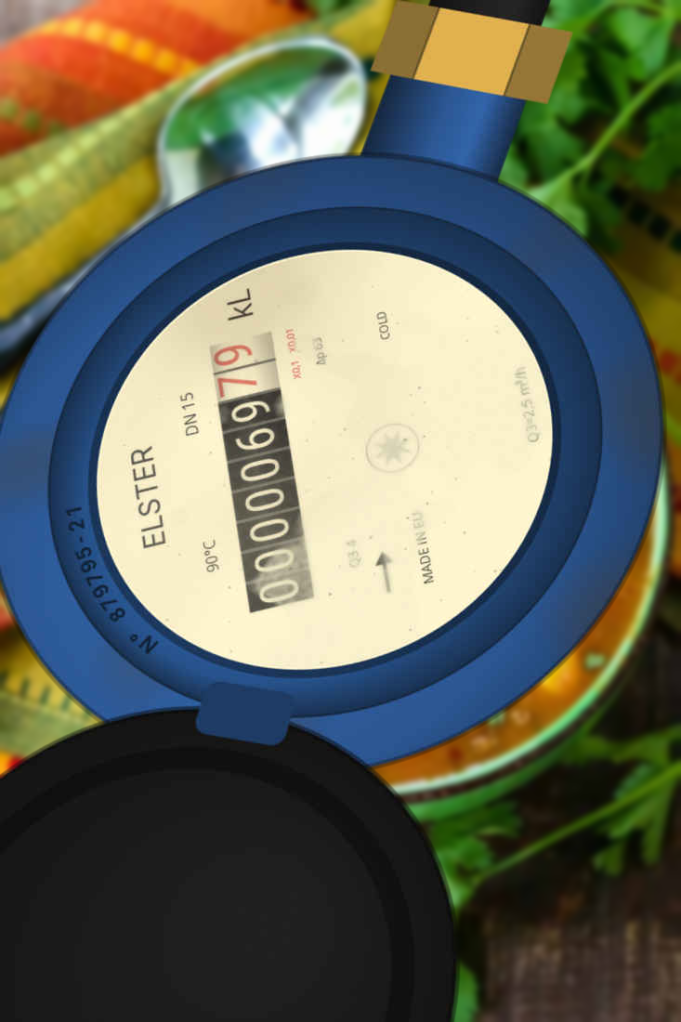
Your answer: **69.79** kL
